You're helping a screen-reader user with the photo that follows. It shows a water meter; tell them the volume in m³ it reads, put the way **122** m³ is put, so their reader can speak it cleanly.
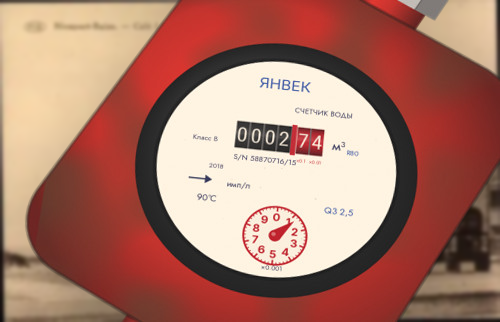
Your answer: **2.741** m³
